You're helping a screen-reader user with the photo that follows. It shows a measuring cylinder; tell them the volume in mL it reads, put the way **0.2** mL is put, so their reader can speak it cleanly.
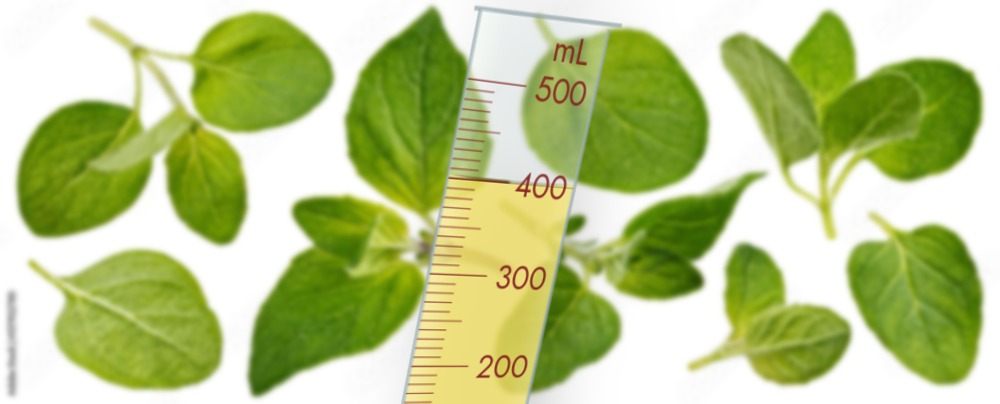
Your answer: **400** mL
